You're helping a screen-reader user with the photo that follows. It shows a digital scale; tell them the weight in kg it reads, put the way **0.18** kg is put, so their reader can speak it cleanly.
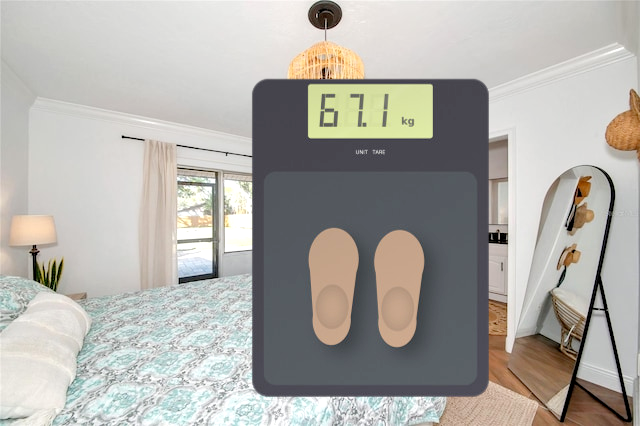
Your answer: **67.1** kg
